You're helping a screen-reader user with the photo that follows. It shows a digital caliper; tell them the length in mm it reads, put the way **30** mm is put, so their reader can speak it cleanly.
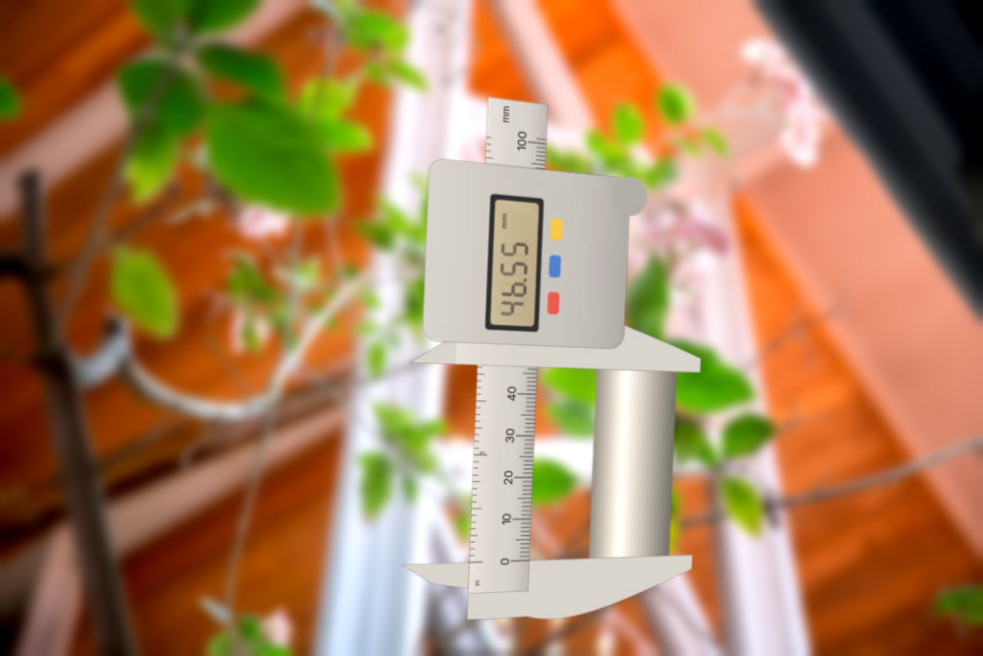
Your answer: **46.55** mm
